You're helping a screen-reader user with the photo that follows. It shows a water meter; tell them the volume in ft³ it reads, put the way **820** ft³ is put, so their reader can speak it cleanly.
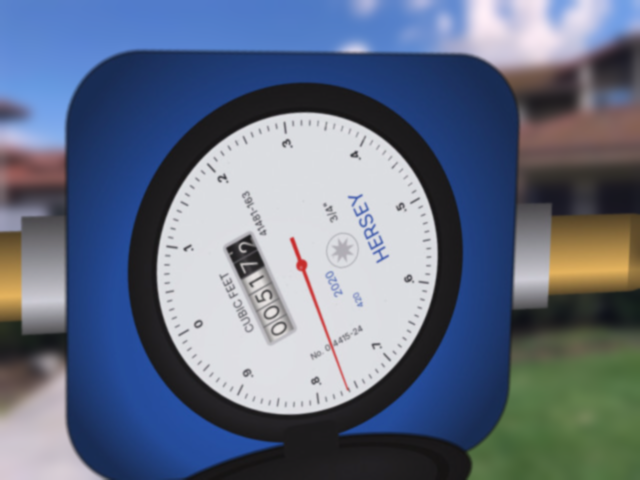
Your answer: **5171.76** ft³
